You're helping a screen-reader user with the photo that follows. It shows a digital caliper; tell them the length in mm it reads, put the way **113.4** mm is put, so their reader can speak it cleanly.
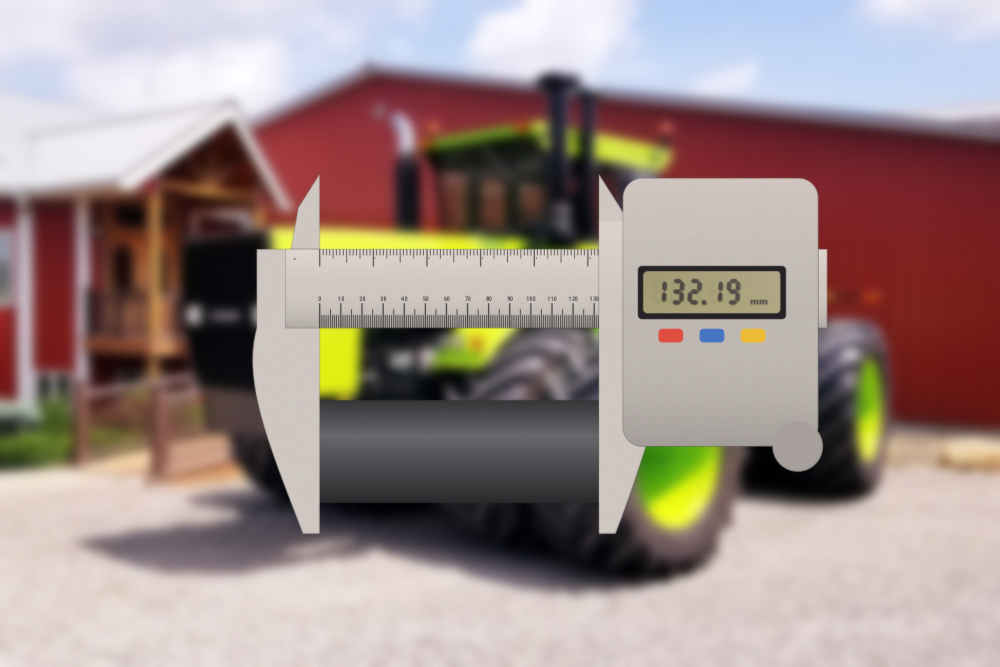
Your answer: **132.19** mm
